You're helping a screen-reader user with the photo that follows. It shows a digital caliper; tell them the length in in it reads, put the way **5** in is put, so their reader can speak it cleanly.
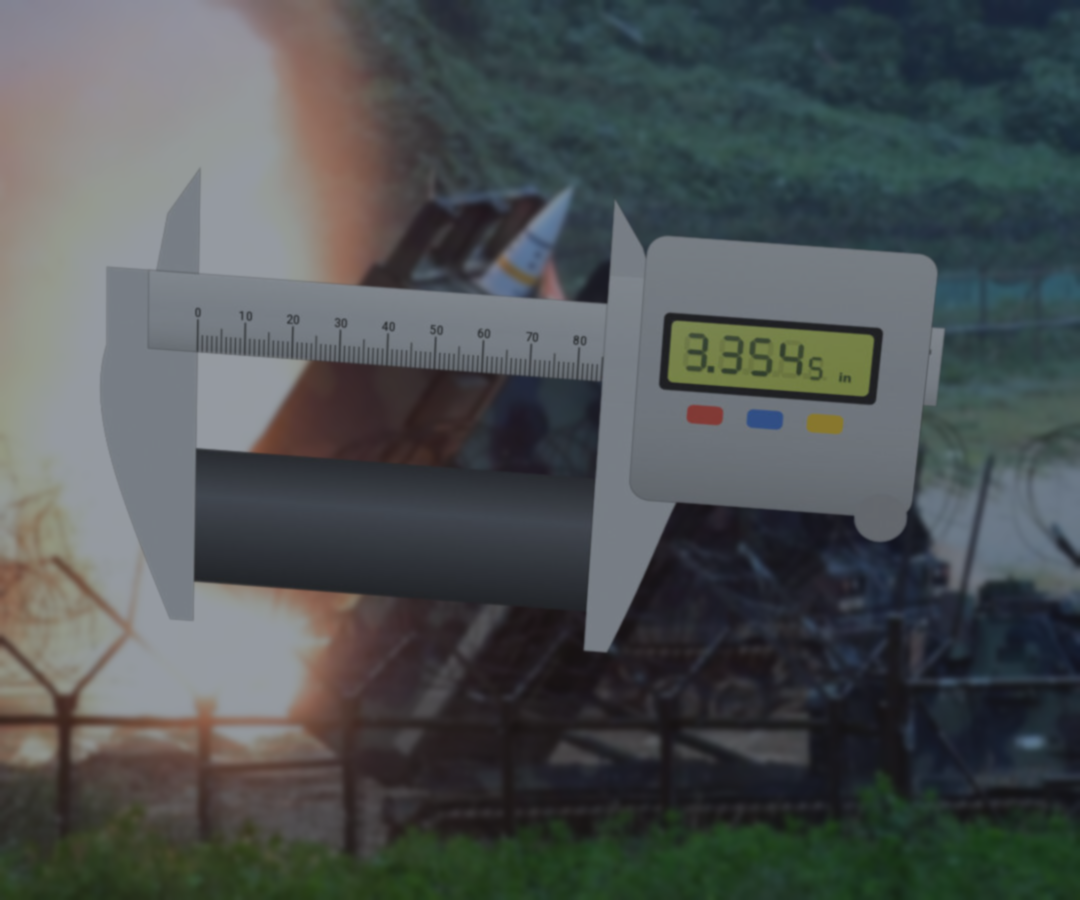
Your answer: **3.3545** in
